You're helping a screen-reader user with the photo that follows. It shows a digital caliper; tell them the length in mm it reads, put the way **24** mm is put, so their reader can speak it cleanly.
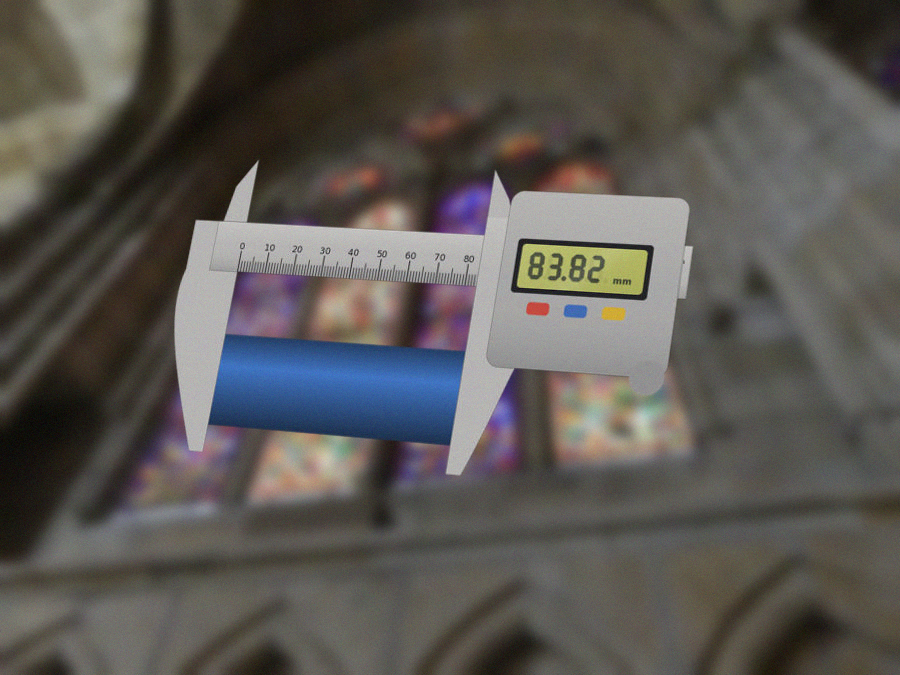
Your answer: **83.82** mm
